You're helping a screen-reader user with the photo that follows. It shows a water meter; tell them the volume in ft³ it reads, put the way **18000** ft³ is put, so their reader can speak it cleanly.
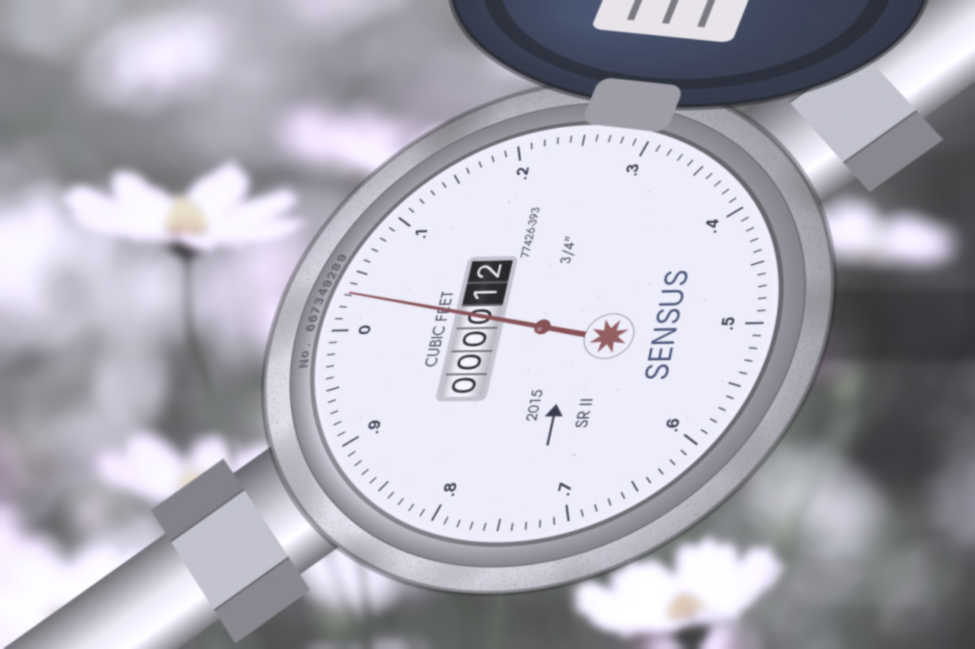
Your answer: **12.03** ft³
